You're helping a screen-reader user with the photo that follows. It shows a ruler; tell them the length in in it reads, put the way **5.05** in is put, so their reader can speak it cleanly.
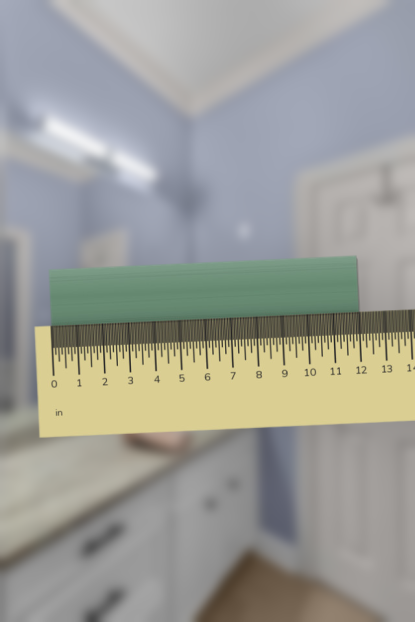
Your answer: **12** in
